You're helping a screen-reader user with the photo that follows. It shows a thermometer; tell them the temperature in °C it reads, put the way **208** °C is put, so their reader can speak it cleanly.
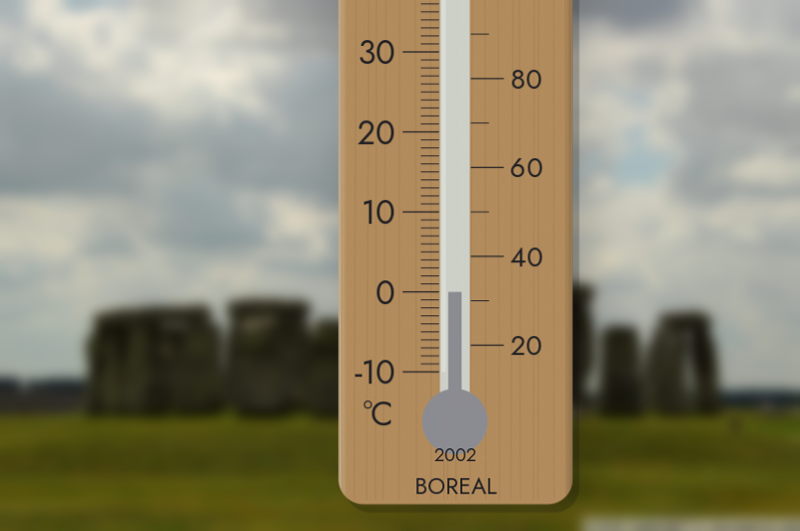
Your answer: **0** °C
